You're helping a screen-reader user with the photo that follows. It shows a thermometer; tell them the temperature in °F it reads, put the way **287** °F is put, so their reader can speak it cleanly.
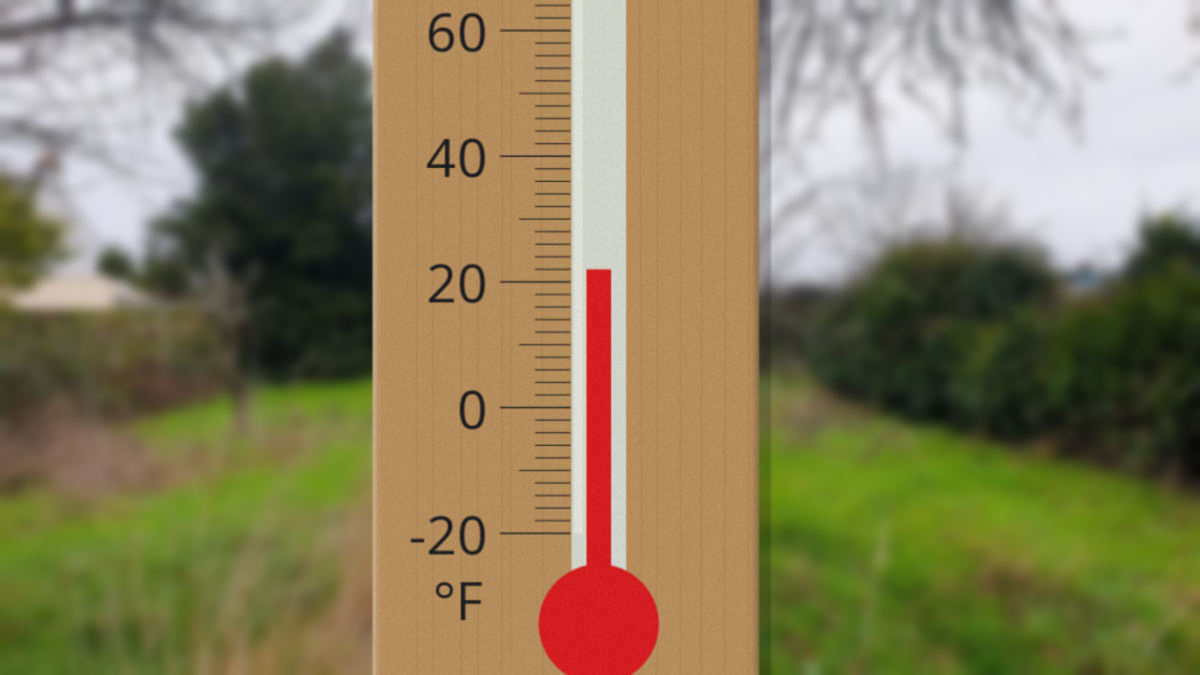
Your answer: **22** °F
